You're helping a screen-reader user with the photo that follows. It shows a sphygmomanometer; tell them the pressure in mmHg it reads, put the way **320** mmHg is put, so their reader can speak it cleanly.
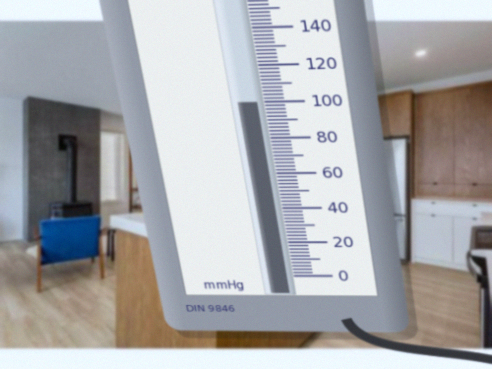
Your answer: **100** mmHg
